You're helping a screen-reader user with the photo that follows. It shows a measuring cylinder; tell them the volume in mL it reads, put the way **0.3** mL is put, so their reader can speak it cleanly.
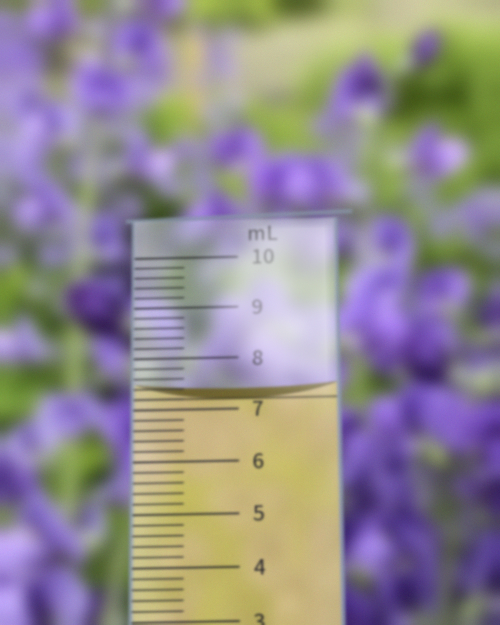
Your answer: **7.2** mL
